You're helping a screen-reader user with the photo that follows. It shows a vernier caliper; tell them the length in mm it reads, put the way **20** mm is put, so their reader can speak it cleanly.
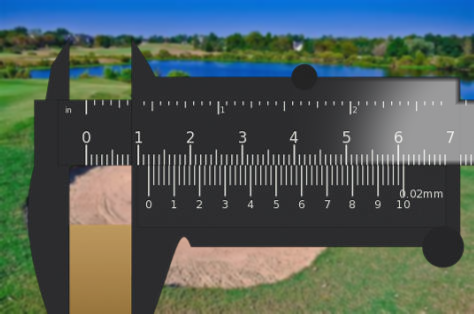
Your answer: **12.0** mm
